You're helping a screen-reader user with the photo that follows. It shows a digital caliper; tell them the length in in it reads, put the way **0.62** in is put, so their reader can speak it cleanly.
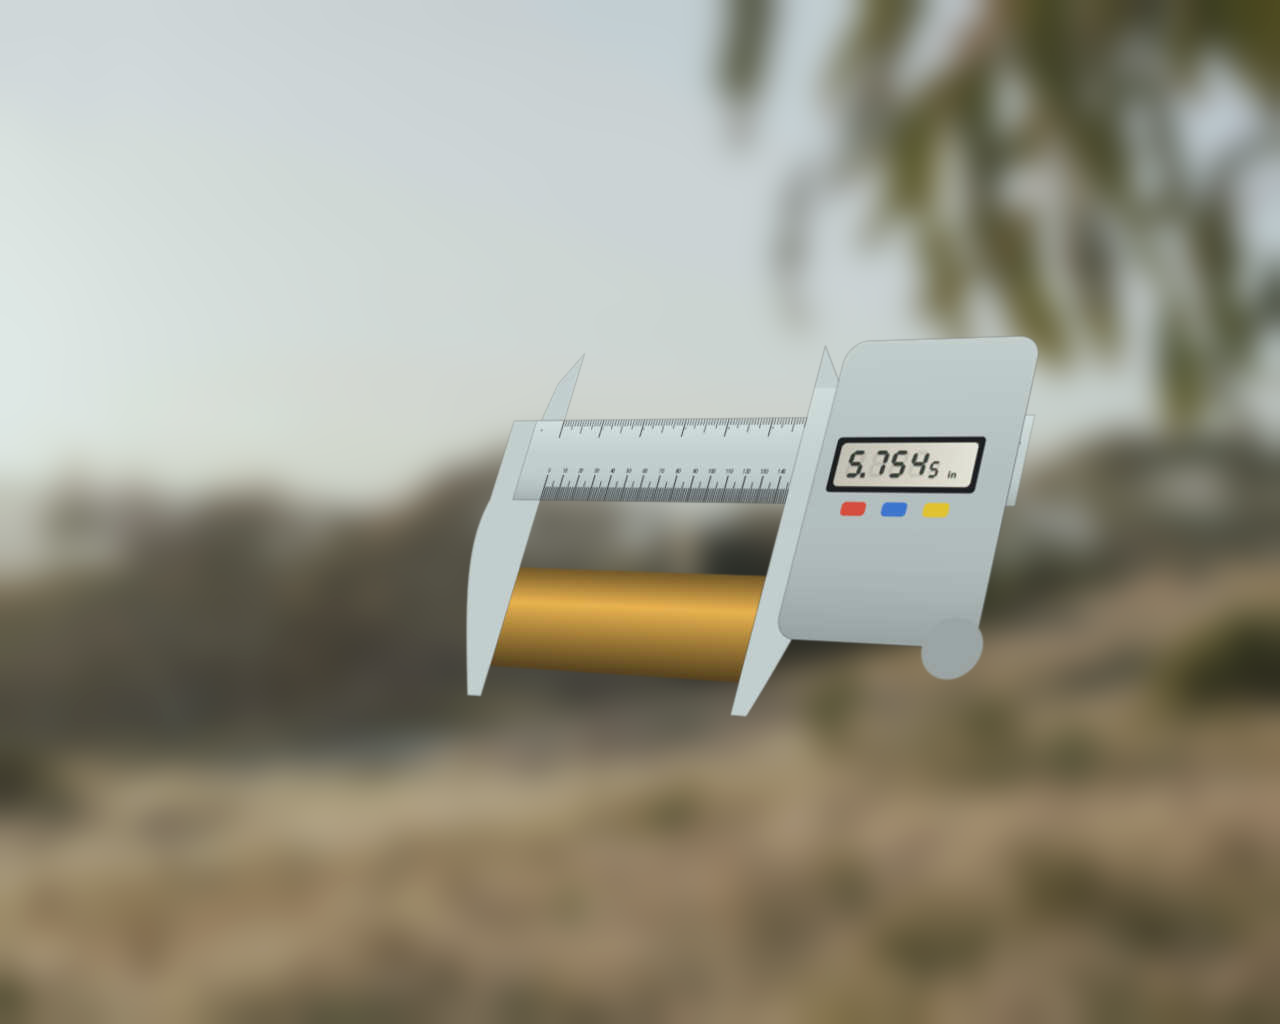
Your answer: **5.7545** in
